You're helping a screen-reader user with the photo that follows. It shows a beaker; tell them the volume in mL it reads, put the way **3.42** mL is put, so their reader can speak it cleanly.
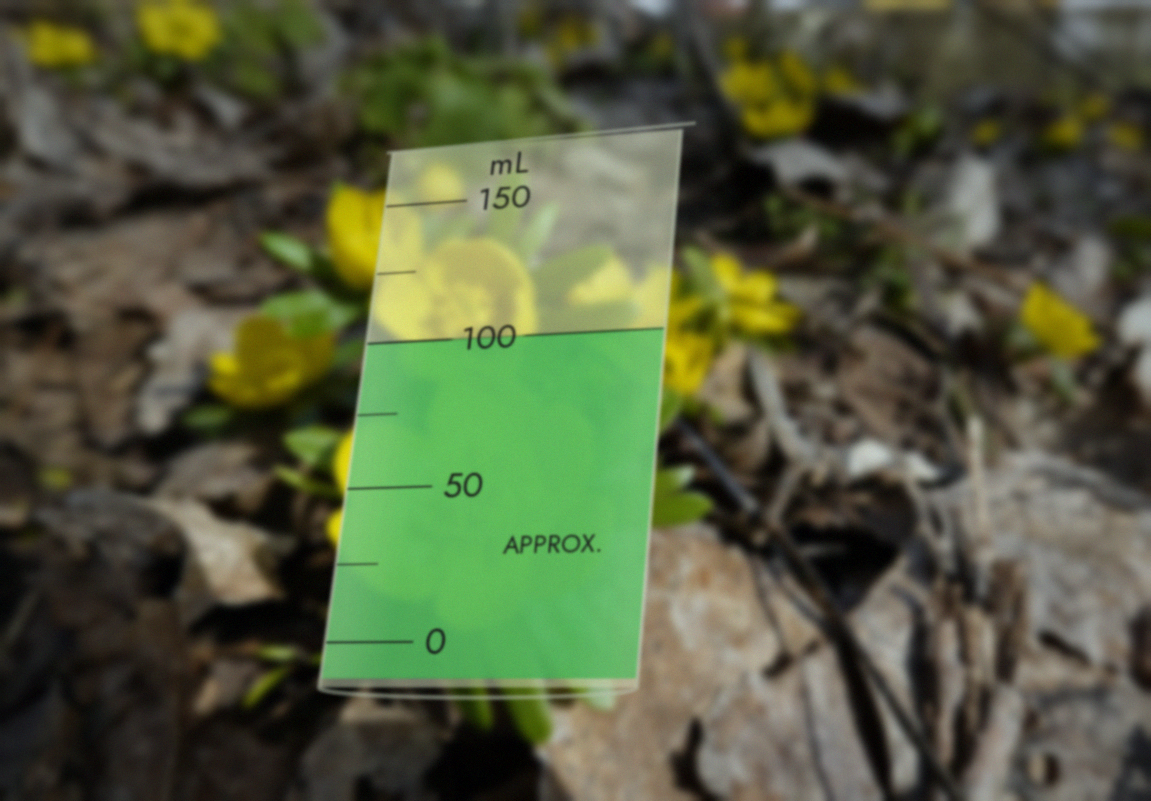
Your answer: **100** mL
